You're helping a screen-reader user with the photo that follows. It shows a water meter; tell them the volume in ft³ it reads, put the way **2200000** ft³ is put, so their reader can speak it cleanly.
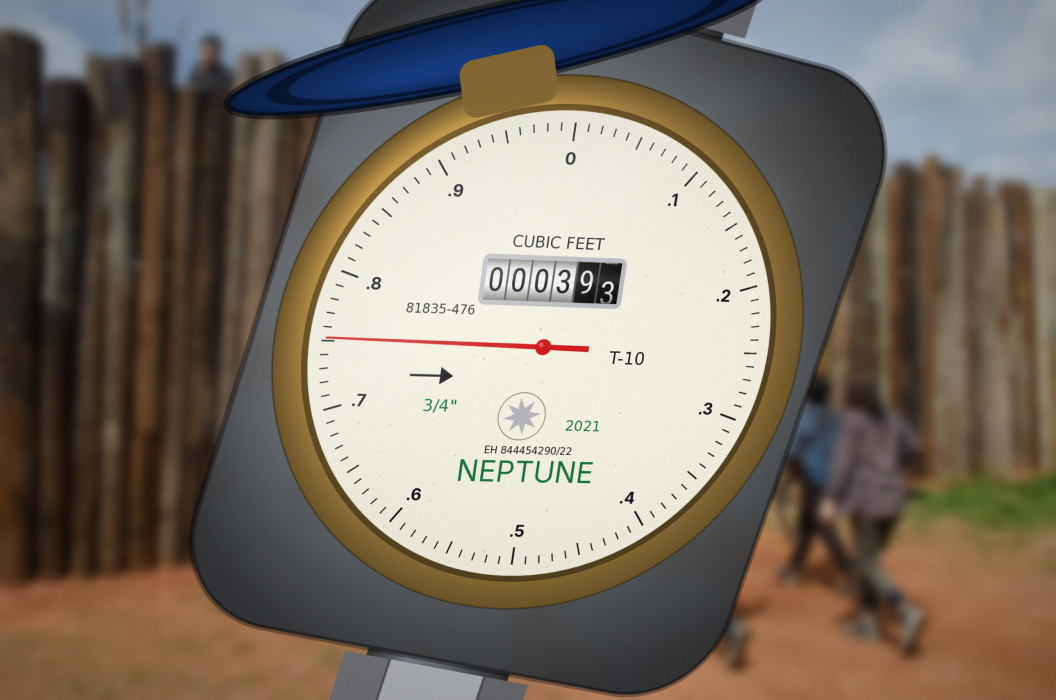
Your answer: **392.75** ft³
